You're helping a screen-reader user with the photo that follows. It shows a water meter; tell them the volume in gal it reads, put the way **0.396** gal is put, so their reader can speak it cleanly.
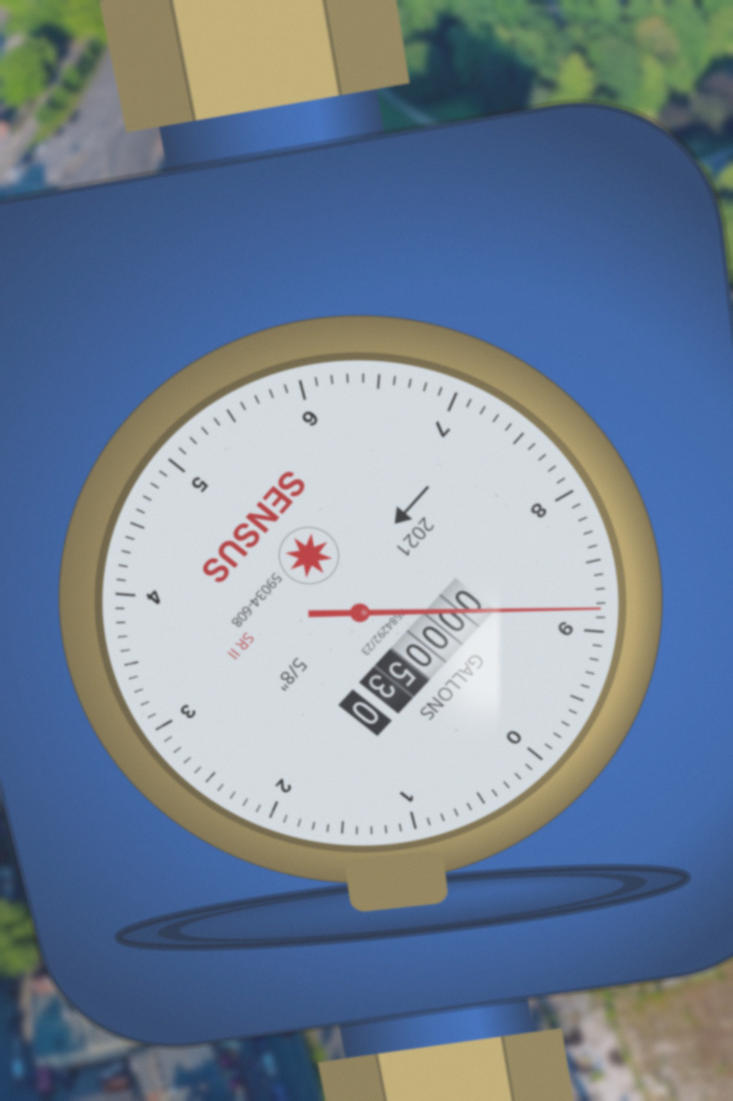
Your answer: **528.8** gal
